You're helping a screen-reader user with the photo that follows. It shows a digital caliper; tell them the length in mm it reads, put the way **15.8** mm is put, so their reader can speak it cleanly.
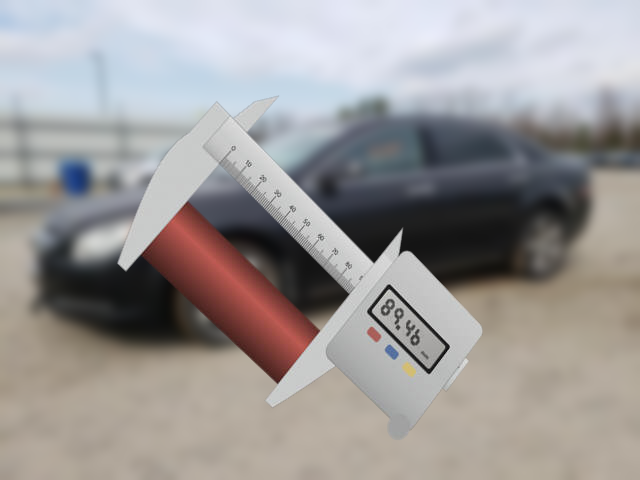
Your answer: **89.46** mm
